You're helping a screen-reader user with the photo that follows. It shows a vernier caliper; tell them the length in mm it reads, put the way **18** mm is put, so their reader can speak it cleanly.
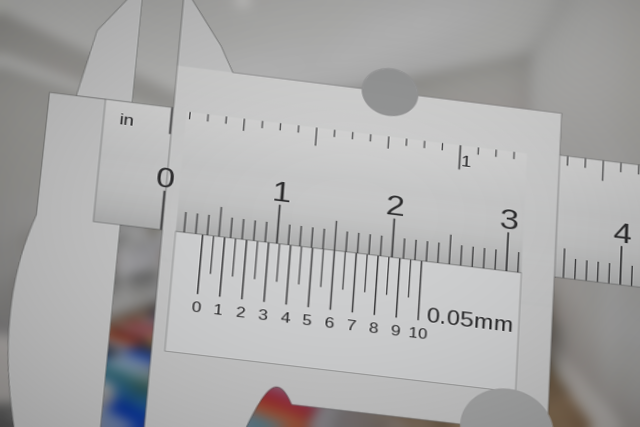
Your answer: **3.6** mm
